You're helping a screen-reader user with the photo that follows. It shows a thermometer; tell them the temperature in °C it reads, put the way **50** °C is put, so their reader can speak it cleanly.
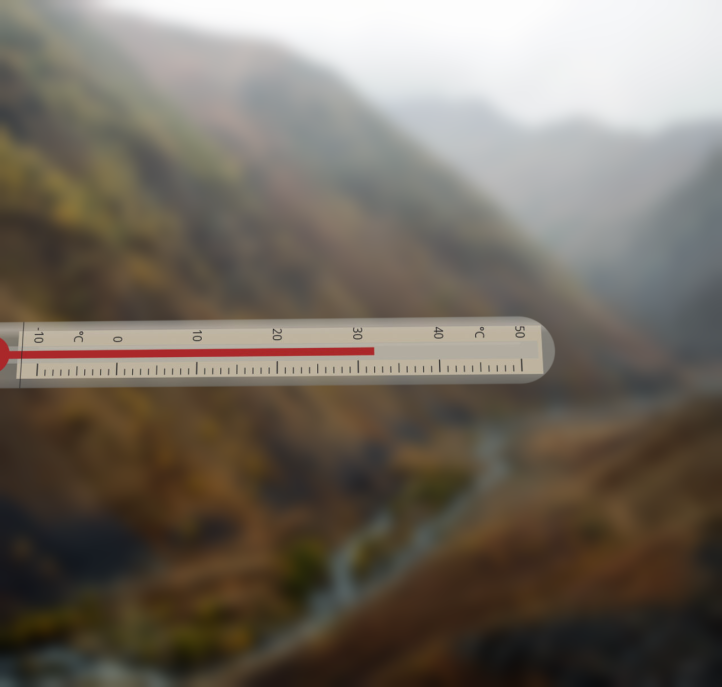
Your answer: **32** °C
